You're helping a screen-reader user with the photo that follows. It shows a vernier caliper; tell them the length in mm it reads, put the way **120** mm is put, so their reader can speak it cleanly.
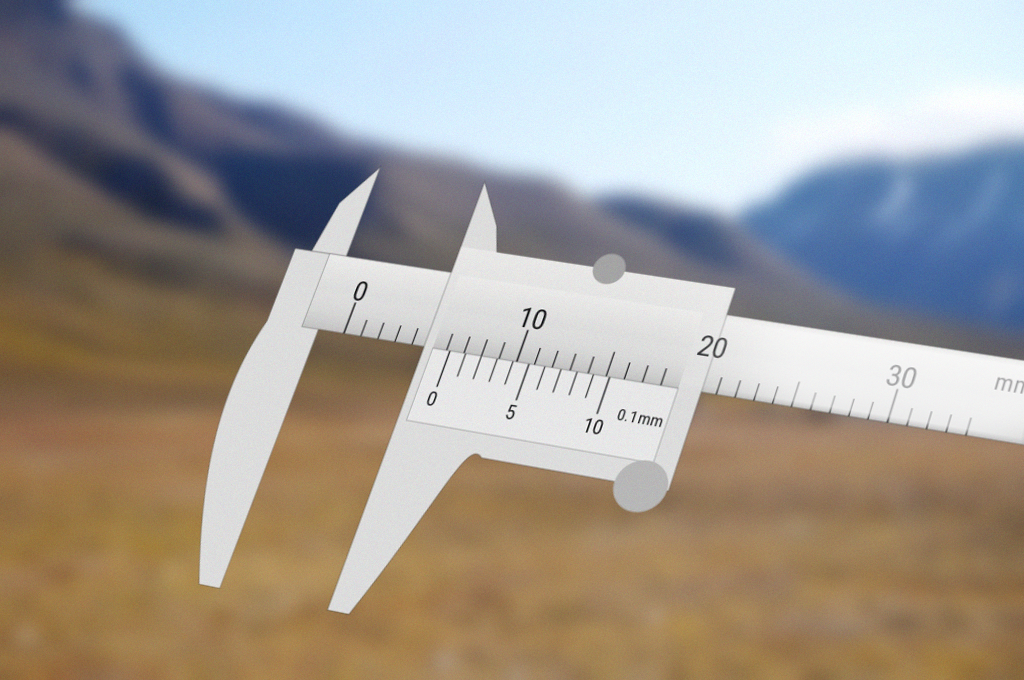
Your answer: **6.2** mm
